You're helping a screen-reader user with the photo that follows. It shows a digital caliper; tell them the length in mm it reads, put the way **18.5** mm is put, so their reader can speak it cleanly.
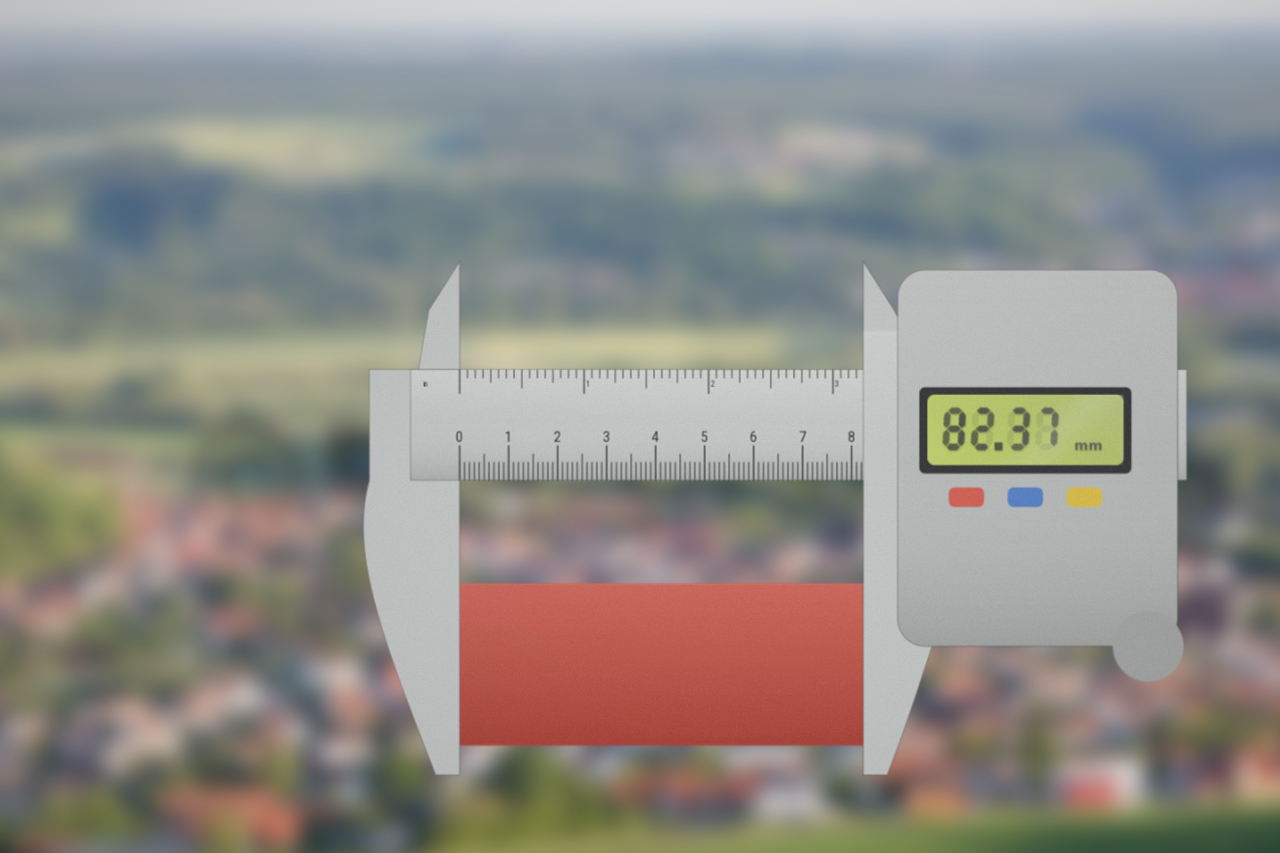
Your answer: **82.37** mm
